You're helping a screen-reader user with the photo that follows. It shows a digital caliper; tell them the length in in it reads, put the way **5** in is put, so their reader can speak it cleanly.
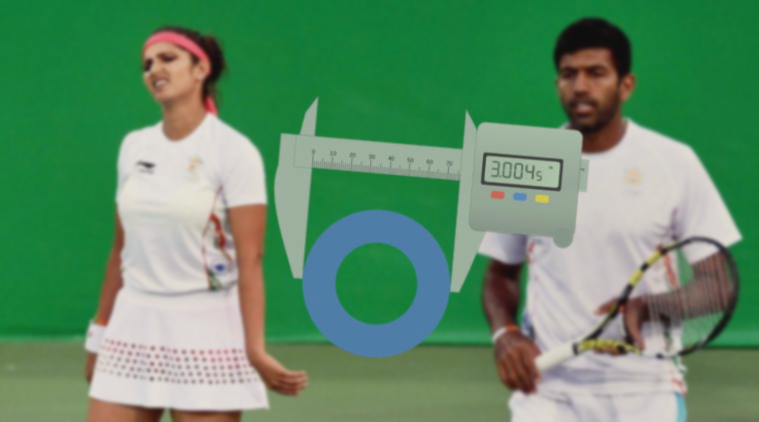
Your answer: **3.0045** in
